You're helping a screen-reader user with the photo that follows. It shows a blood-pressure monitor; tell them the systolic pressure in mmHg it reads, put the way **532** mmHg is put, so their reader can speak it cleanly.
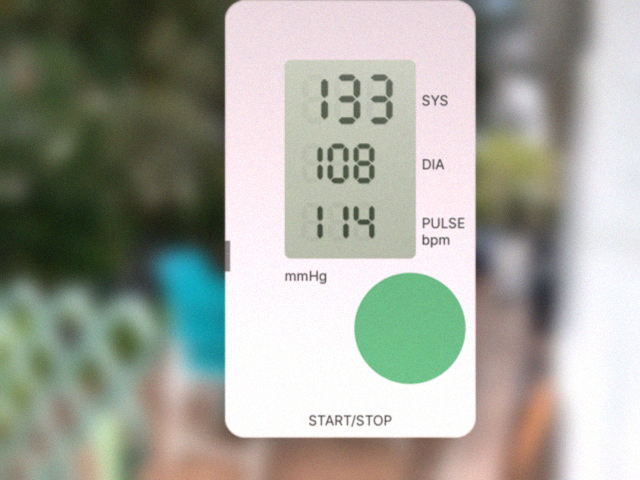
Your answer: **133** mmHg
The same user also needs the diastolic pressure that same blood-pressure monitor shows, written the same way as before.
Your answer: **108** mmHg
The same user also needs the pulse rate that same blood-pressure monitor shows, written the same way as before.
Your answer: **114** bpm
